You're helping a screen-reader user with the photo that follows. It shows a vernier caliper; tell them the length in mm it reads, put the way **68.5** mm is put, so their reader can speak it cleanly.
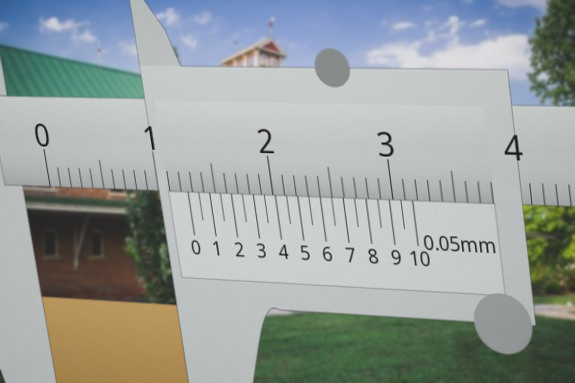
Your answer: **12.6** mm
